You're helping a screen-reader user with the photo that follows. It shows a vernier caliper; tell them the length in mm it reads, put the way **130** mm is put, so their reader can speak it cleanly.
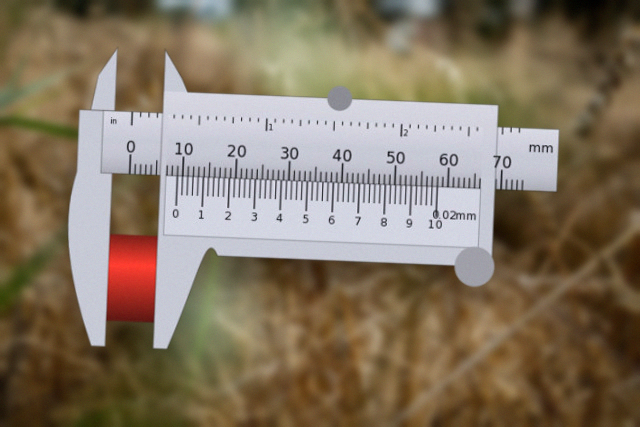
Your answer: **9.0** mm
